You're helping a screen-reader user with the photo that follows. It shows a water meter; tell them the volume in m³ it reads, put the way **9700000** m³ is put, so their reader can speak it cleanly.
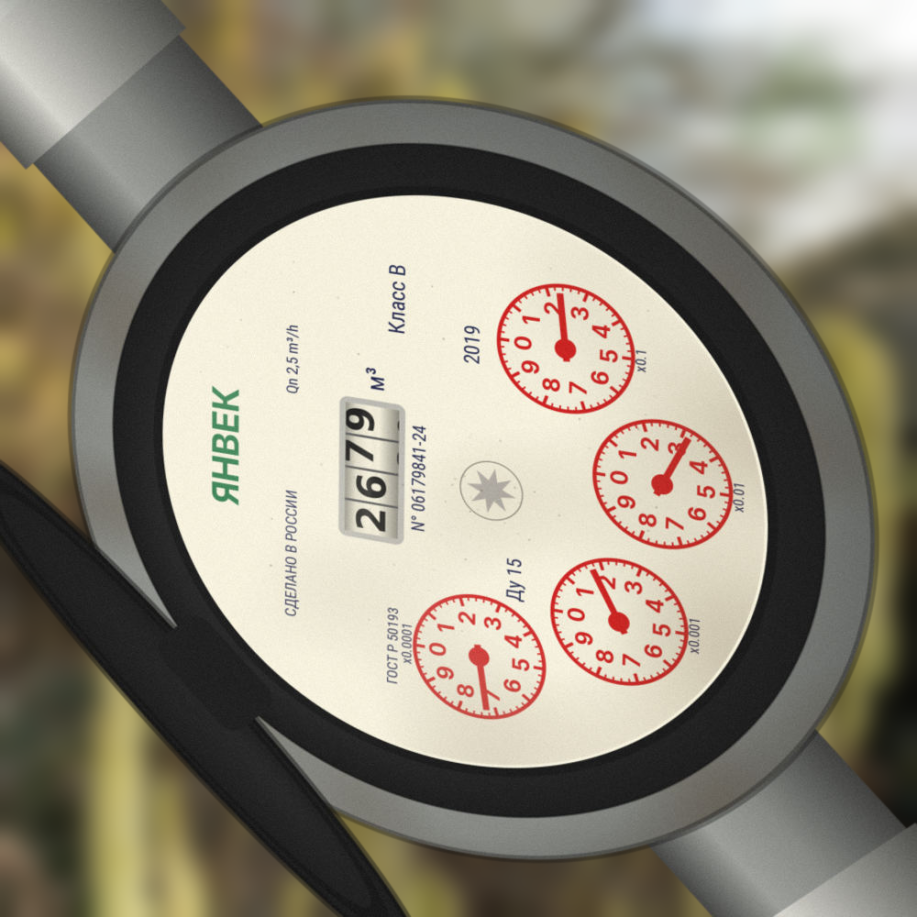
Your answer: **2679.2317** m³
